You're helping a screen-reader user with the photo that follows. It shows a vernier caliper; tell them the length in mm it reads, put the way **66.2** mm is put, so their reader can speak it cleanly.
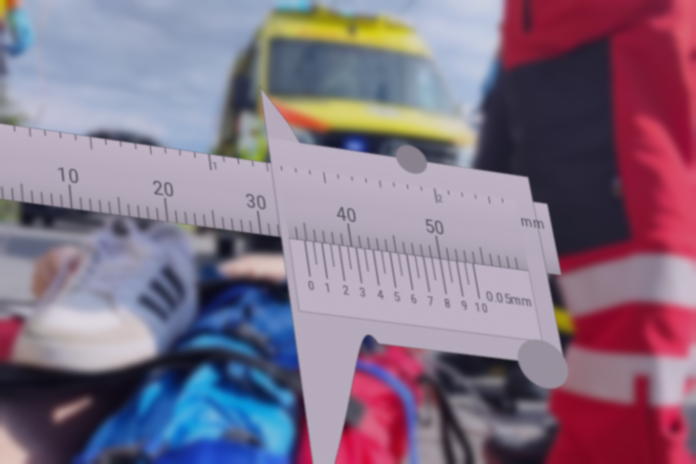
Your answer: **34.8** mm
